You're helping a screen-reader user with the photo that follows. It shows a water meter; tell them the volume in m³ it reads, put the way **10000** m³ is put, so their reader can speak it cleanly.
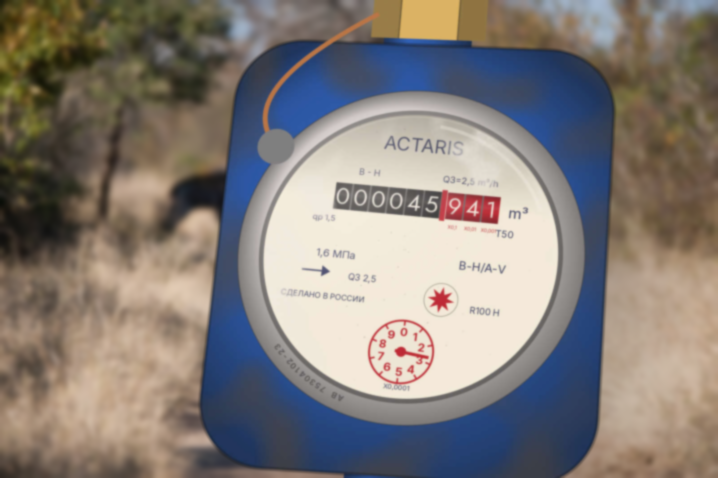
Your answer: **45.9412** m³
